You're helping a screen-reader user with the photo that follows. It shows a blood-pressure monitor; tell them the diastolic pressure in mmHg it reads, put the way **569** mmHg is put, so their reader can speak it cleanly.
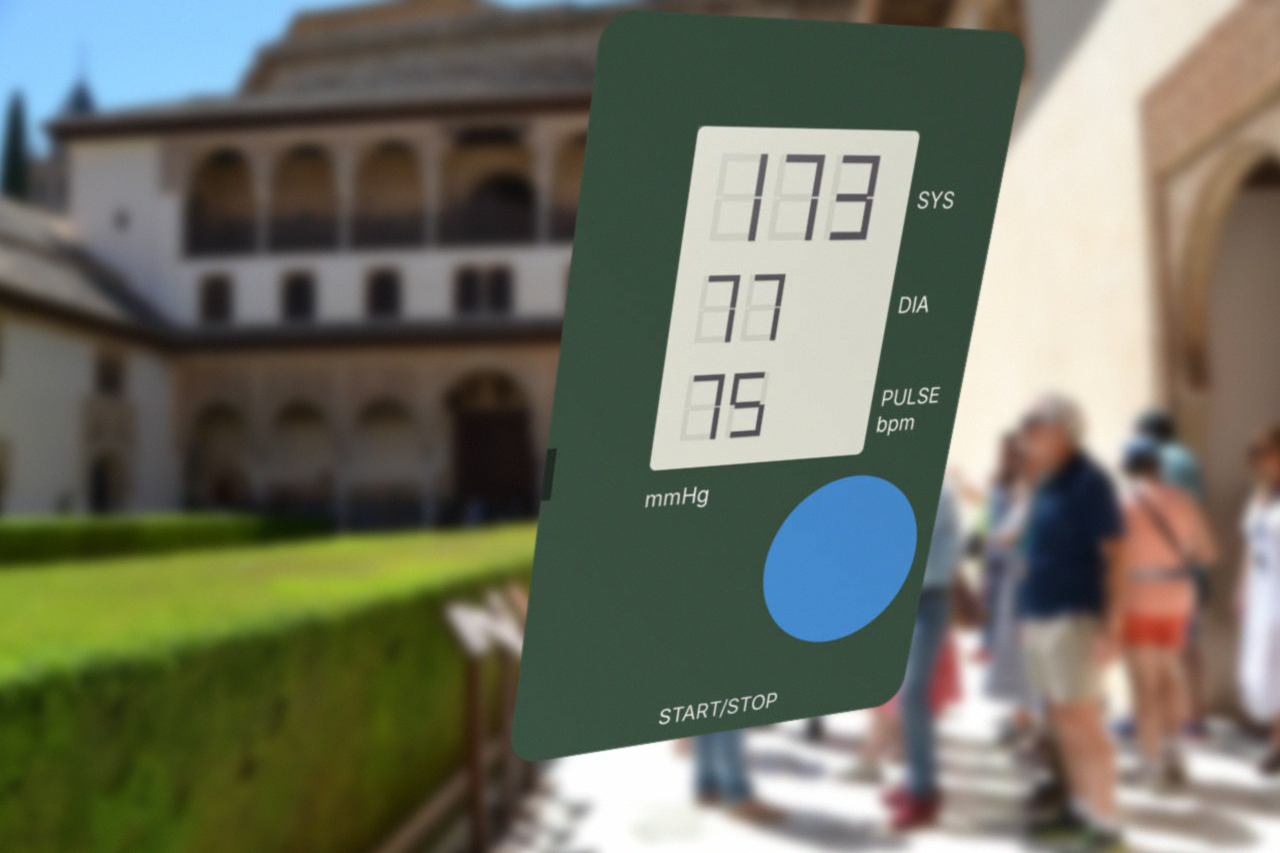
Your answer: **77** mmHg
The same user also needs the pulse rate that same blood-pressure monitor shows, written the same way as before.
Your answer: **75** bpm
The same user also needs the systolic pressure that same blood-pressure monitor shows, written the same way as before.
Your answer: **173** mmHg
